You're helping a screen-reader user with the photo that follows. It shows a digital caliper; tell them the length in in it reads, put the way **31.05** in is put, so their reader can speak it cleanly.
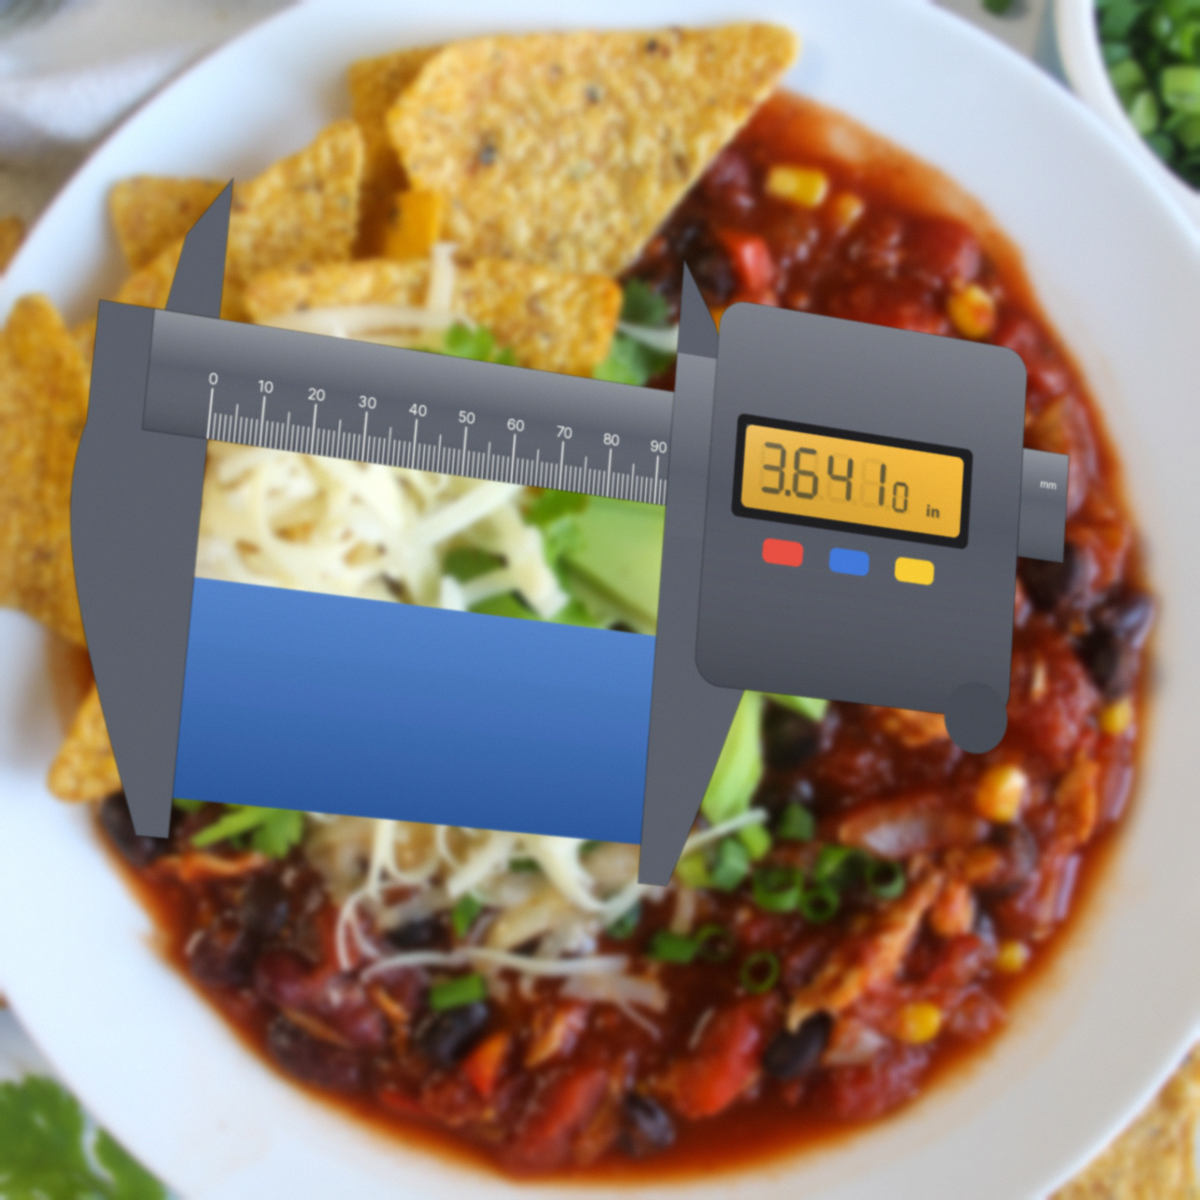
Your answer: **3.6410** in
